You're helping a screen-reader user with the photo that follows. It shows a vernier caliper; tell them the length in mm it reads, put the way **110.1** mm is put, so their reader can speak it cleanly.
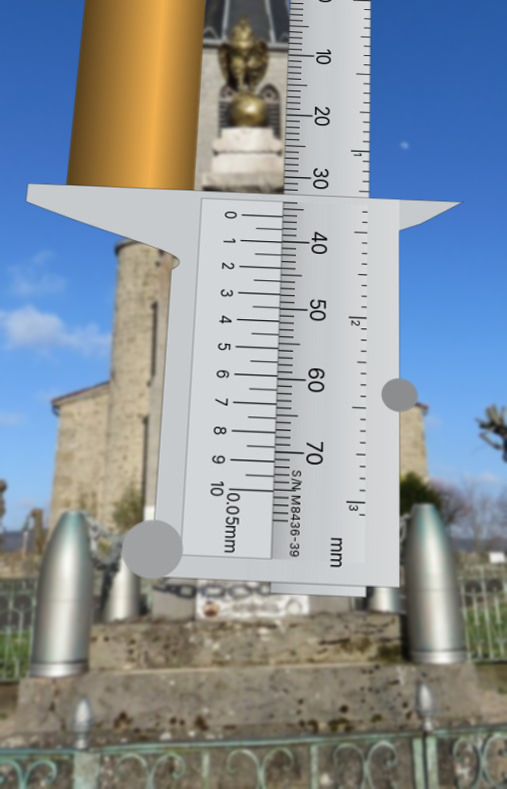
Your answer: **36.2** mm
